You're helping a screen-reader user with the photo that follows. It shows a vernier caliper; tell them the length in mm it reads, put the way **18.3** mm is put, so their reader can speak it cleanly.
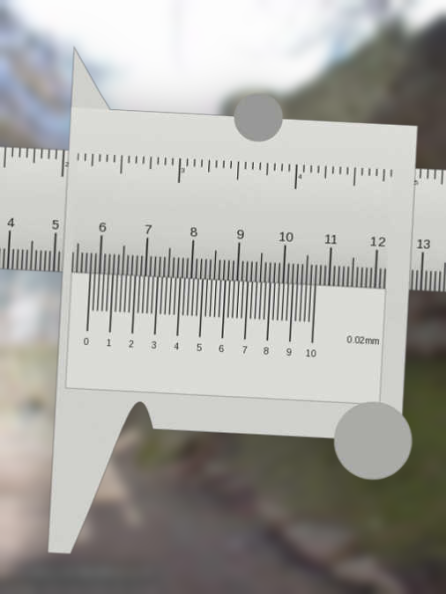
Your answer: **58.0** mm
